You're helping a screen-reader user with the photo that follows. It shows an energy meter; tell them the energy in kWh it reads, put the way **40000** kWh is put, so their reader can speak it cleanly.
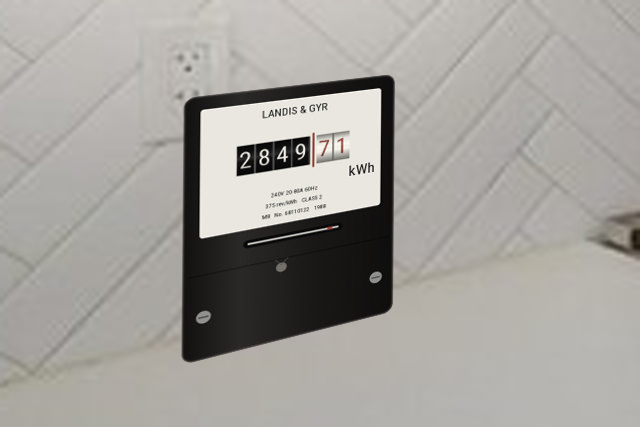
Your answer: **2849.71** kWh
